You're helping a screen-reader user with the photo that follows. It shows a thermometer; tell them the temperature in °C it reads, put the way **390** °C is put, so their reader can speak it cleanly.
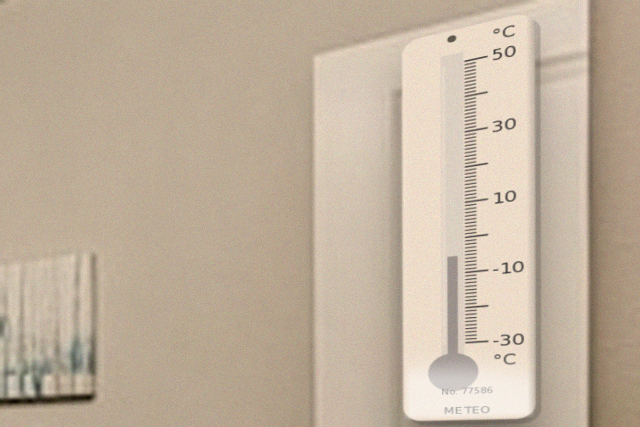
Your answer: **-5** °C
